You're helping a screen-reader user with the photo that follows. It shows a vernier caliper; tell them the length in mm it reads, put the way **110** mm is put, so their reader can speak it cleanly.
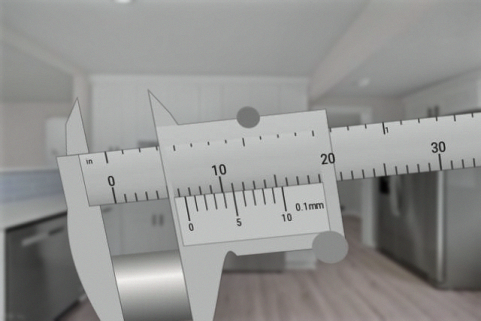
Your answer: **6.5** mm
